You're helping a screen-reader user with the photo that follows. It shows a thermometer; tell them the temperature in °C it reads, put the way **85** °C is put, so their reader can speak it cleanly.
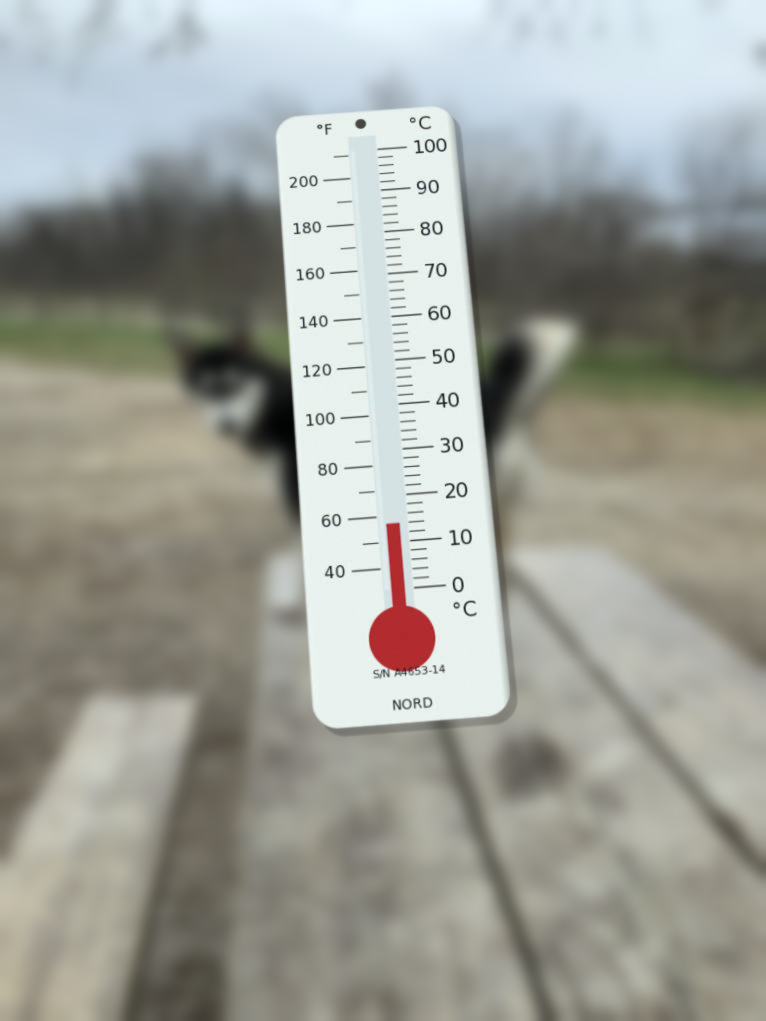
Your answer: **14** °C
